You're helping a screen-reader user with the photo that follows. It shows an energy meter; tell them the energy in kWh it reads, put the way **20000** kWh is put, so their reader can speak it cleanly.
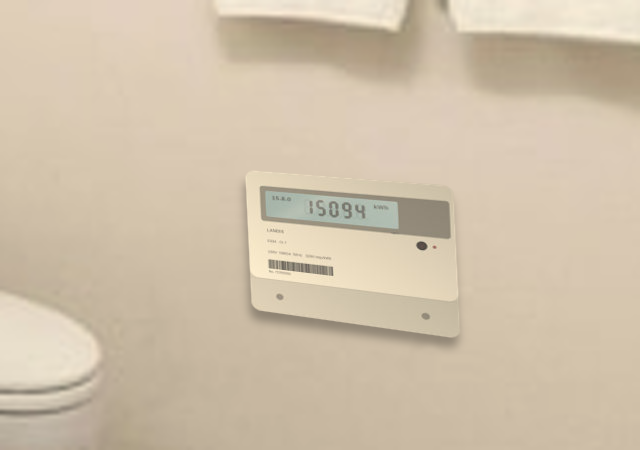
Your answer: **15094** kWh
